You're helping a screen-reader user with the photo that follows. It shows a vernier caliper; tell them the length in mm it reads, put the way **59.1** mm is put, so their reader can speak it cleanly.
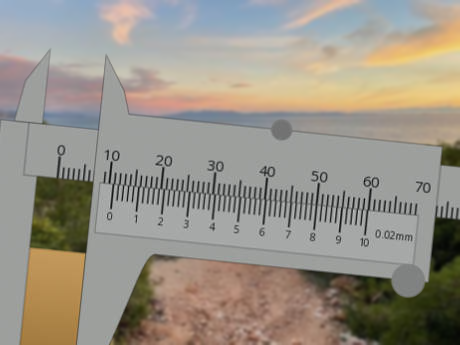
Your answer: **10.8** mm
